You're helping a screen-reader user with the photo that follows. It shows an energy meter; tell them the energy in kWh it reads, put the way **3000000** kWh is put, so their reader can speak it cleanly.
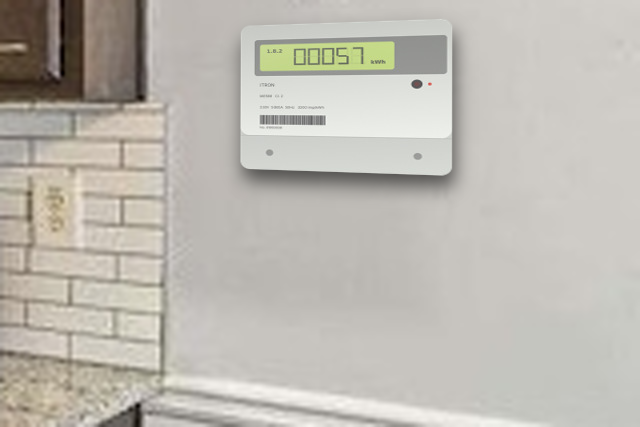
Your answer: **57** kWh
